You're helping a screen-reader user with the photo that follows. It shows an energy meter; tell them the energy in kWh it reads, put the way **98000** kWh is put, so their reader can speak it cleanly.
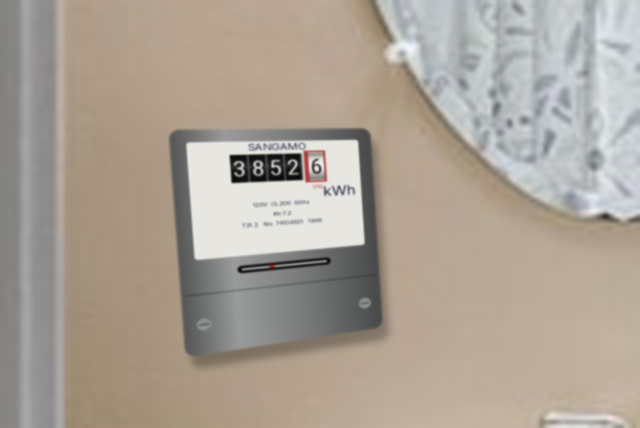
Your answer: **3852.6** kWh
